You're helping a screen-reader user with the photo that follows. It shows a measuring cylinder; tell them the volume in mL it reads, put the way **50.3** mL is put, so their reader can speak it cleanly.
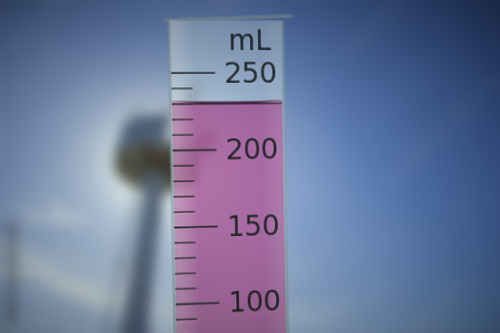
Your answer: **230** mL
